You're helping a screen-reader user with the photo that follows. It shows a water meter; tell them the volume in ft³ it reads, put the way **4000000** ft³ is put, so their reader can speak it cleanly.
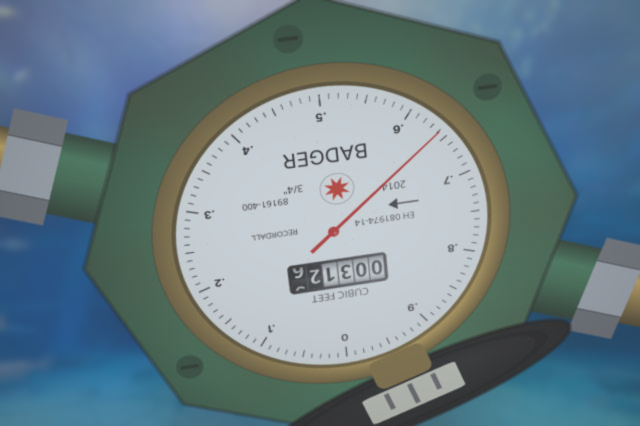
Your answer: **3125.64** ft³
